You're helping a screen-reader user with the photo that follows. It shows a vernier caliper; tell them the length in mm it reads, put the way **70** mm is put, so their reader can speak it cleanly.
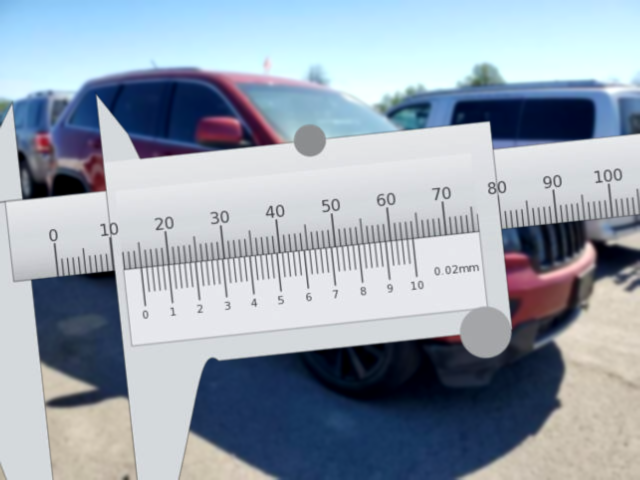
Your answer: **15.0** mm
